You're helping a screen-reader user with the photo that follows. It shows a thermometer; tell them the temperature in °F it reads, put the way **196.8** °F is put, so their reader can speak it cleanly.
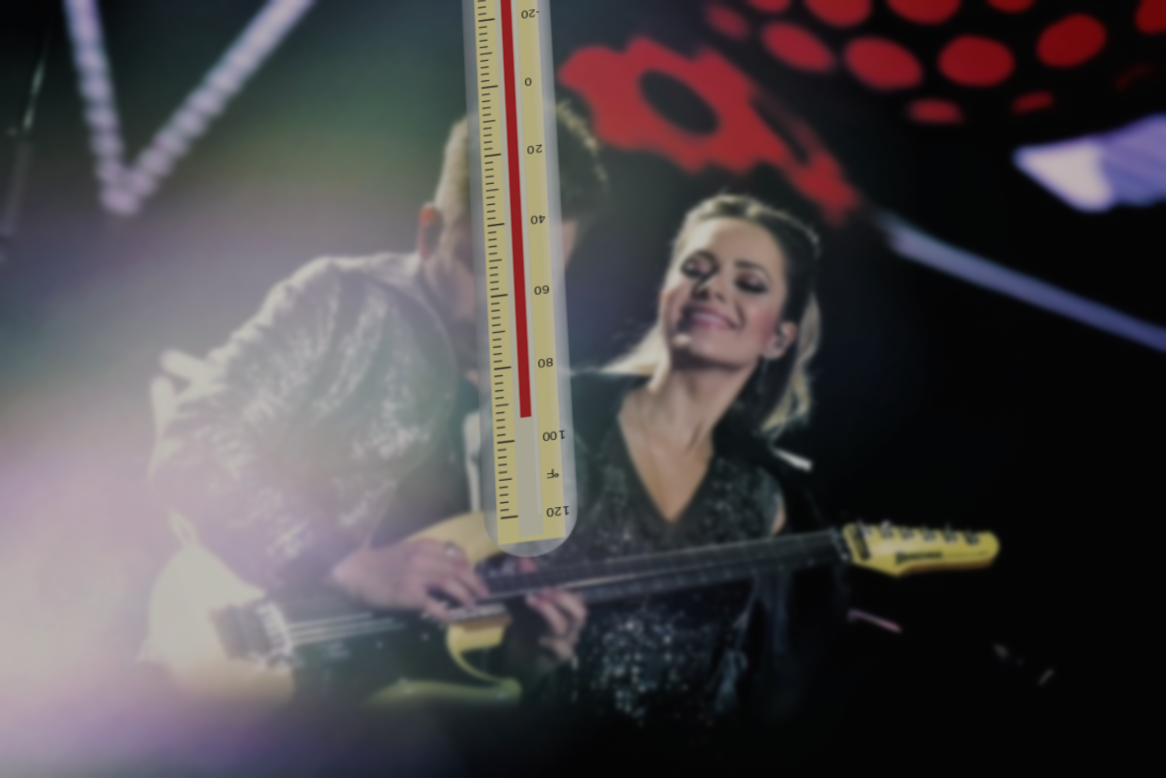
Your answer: **94** °F
